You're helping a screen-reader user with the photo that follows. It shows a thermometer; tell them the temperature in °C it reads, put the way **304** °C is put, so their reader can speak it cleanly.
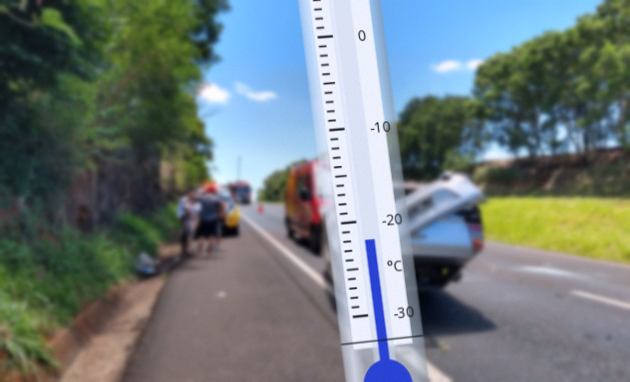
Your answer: **-22** °C
